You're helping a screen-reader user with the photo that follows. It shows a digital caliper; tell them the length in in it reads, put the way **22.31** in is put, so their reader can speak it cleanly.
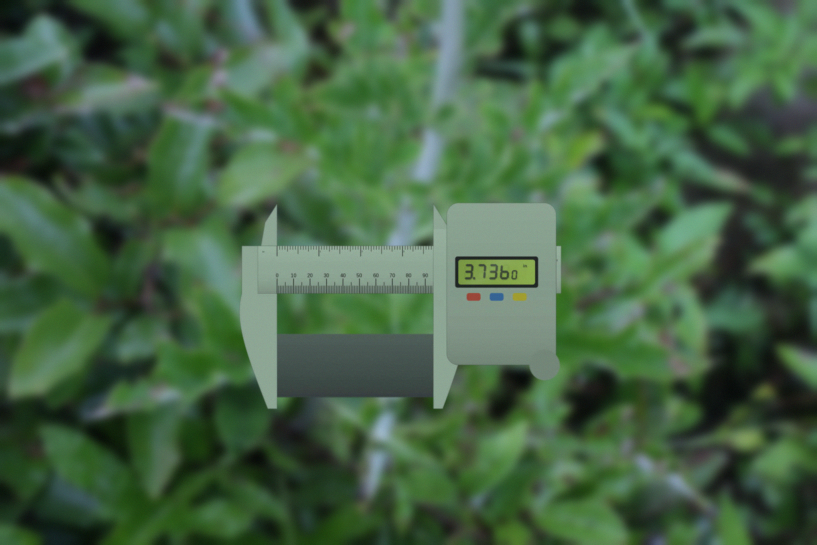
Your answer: **3.7360** in
